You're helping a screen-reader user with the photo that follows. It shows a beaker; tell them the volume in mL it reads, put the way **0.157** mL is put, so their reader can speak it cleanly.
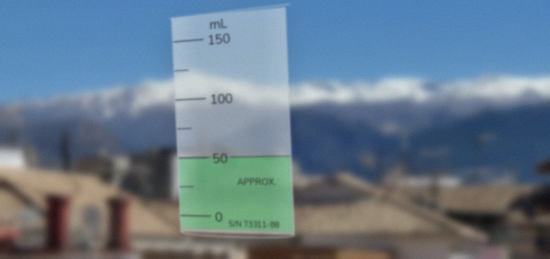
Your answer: **50** mL
